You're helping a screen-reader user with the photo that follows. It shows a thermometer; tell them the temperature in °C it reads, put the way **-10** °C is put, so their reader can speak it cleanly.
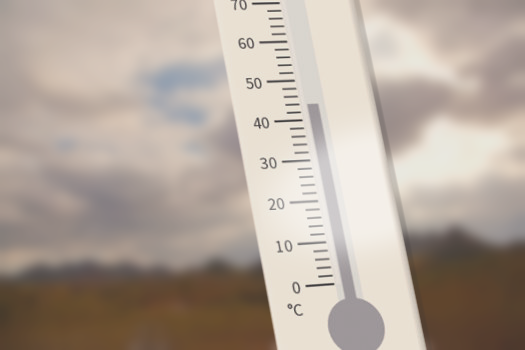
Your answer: **44** °C
